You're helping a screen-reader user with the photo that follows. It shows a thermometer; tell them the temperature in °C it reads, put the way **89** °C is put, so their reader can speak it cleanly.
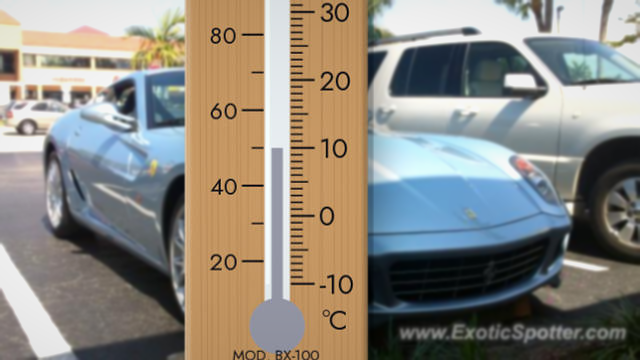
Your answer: **10** °C
